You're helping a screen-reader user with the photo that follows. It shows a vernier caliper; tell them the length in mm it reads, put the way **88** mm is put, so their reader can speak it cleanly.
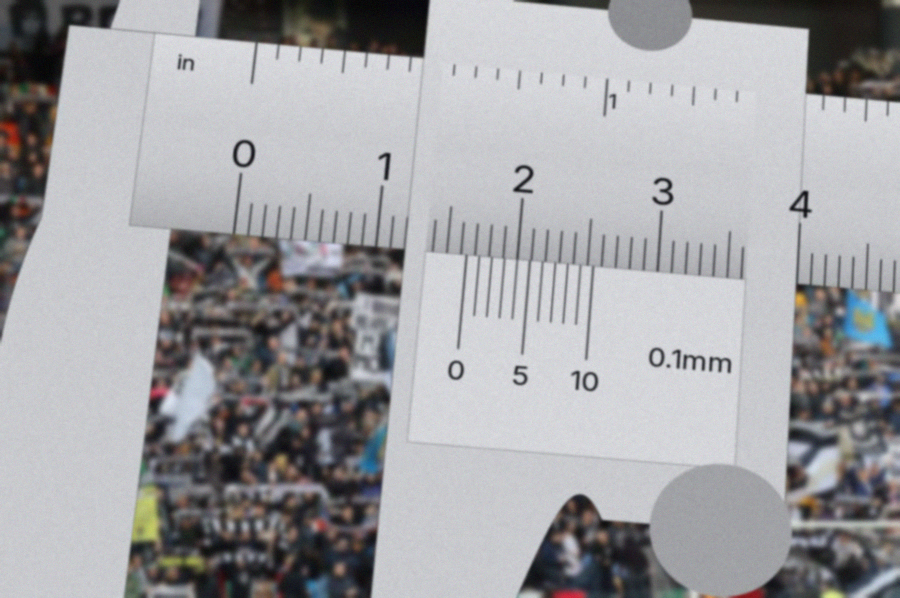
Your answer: **16.4** mm
